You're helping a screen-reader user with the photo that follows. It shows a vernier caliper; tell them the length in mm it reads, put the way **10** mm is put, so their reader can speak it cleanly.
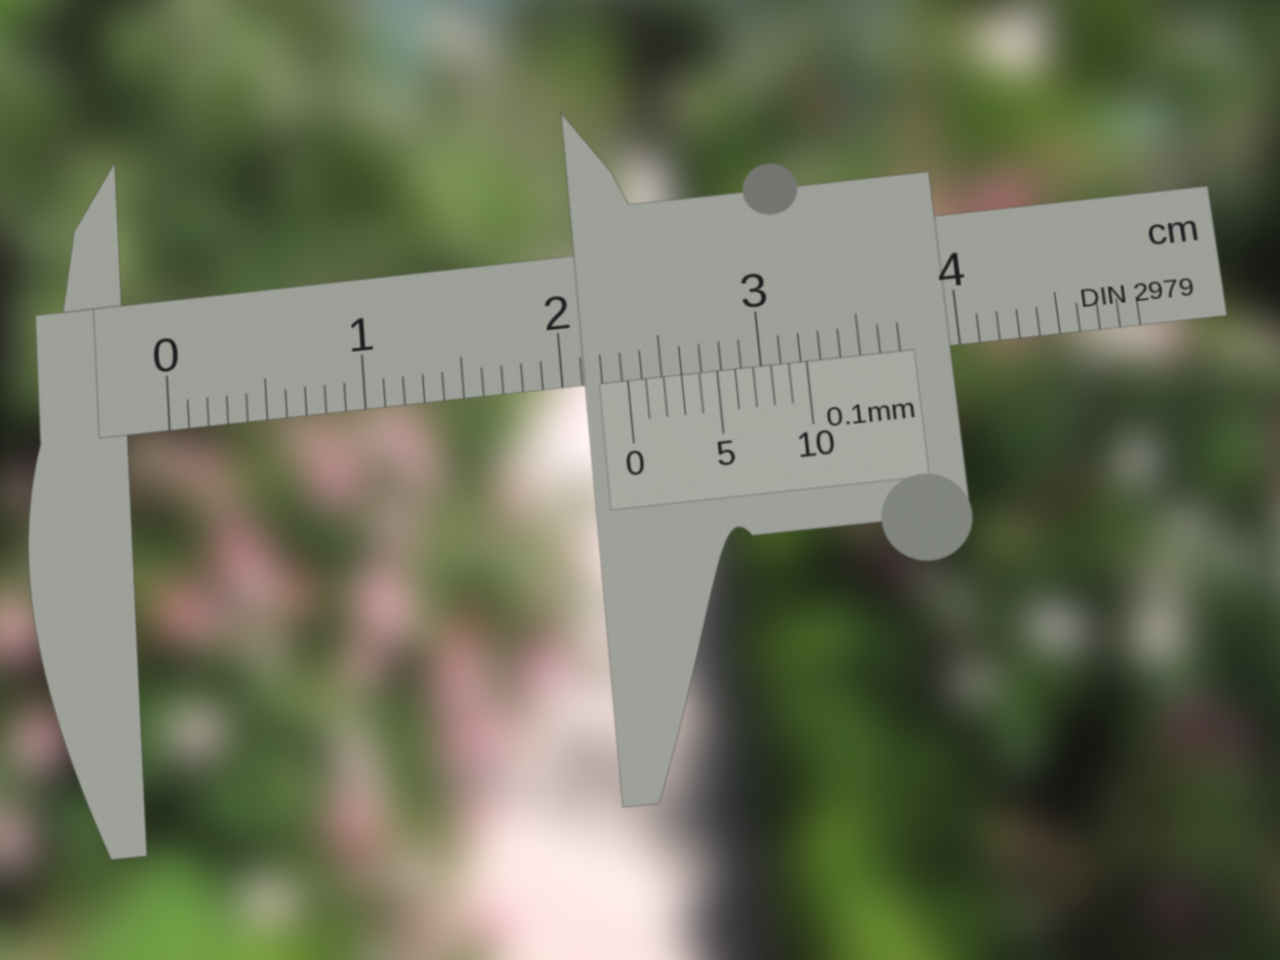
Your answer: **23.3** mm
